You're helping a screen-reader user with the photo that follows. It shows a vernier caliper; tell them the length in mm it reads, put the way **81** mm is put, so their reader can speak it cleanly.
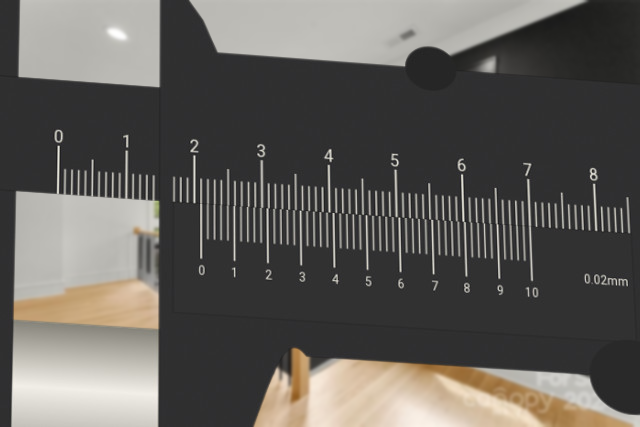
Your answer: **21.0** mm
